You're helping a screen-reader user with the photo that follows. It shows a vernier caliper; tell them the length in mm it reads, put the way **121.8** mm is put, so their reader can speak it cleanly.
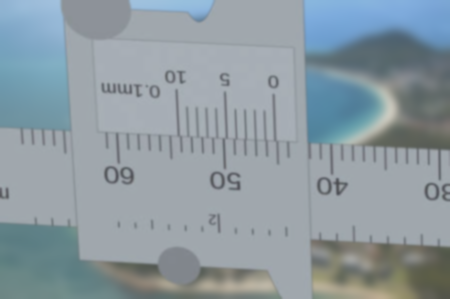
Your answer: **45.2** mm
